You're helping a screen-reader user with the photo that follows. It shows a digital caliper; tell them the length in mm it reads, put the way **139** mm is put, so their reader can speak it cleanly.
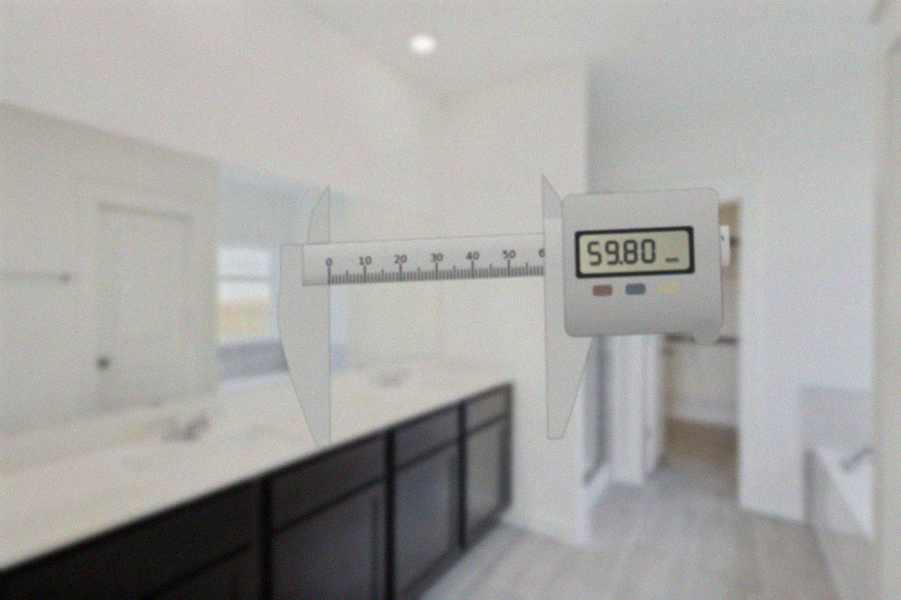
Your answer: **59.80** mm
